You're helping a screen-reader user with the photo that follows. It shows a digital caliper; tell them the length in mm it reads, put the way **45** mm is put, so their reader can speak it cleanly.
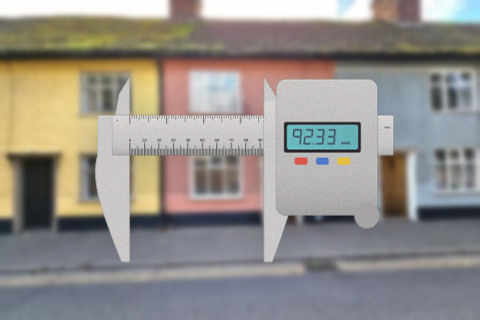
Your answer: **92.33** mm
